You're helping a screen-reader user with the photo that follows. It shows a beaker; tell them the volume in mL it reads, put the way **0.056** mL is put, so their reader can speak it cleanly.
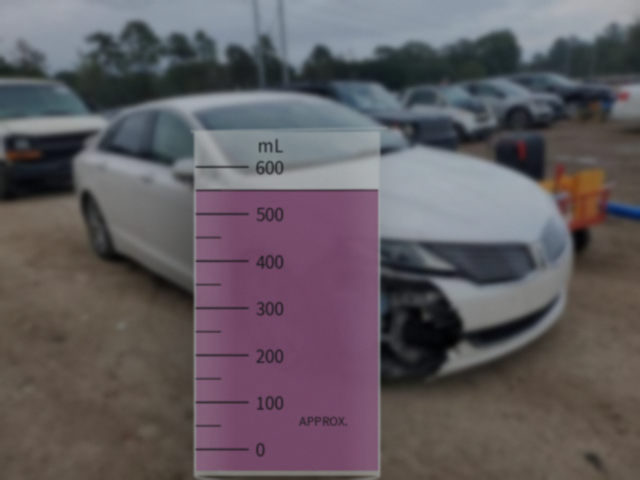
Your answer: **550** mL
